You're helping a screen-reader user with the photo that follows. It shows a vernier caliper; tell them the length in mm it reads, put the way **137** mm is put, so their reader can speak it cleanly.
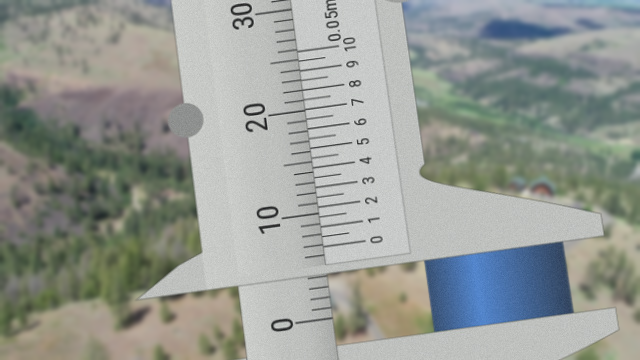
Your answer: **6.8** mm
